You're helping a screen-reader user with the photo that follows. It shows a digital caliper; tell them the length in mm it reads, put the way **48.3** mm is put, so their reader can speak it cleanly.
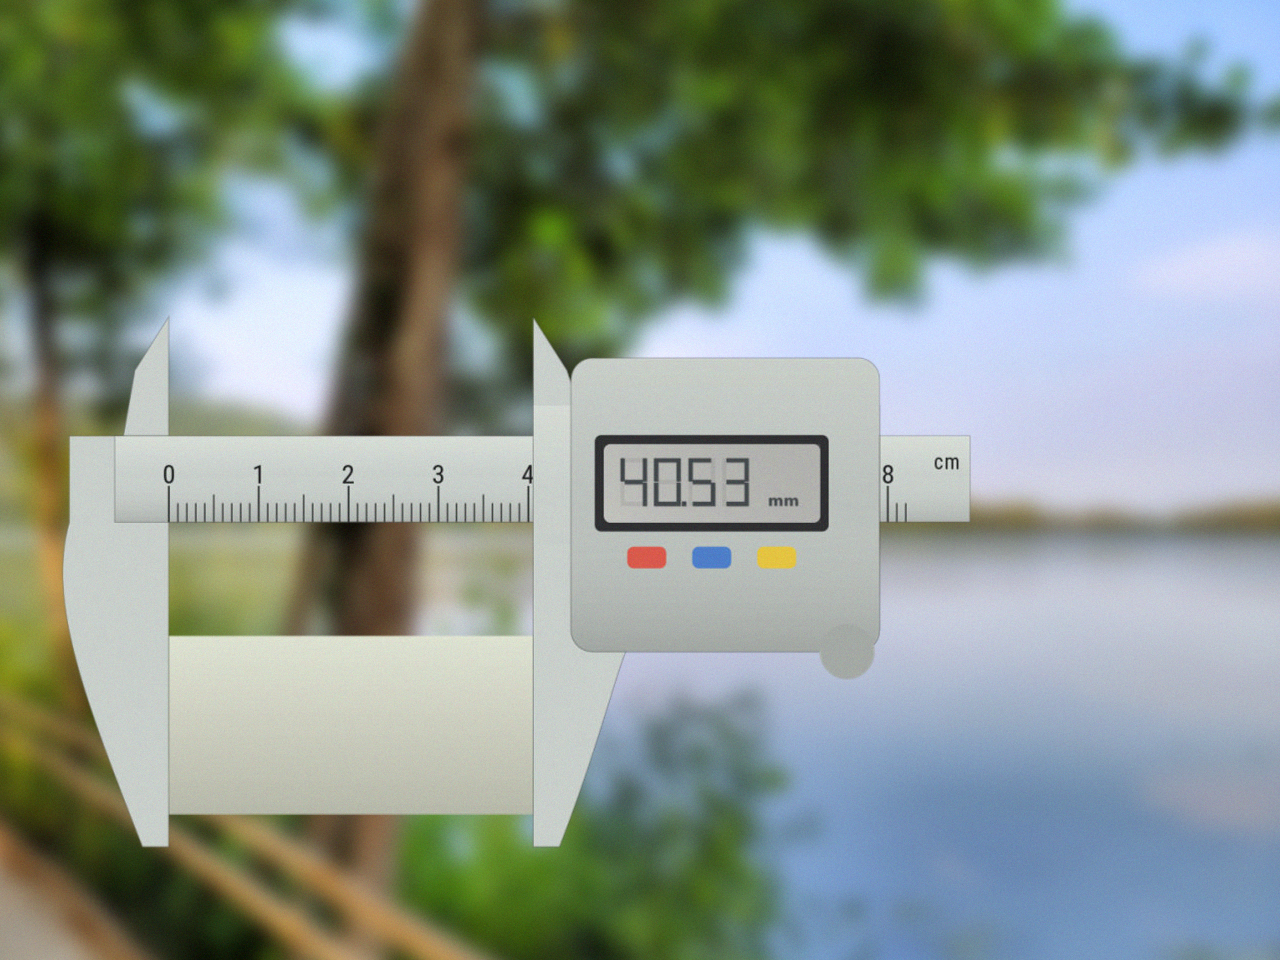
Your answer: **40.53** mm
